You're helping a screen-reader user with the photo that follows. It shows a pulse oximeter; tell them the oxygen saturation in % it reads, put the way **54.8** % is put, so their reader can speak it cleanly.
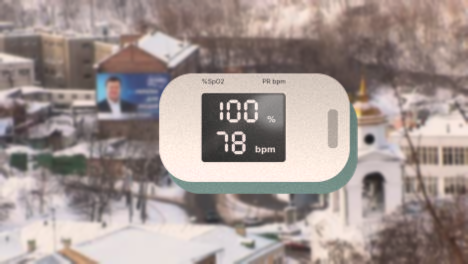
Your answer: **100** %
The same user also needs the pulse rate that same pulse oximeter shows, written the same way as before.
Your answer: **78** bpm
